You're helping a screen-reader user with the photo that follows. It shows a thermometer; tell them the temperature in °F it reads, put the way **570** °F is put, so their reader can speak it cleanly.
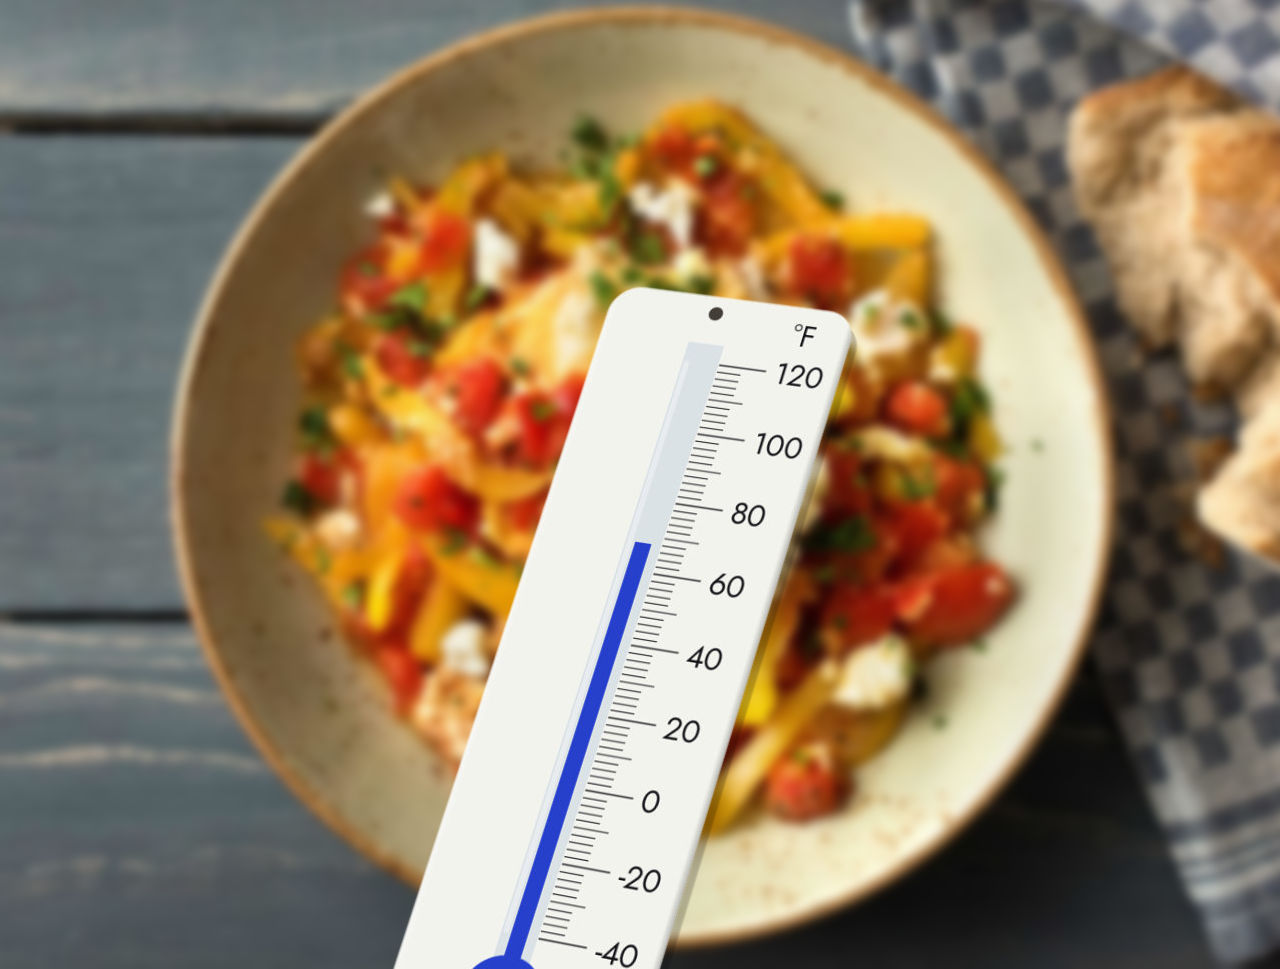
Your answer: **68** °F
